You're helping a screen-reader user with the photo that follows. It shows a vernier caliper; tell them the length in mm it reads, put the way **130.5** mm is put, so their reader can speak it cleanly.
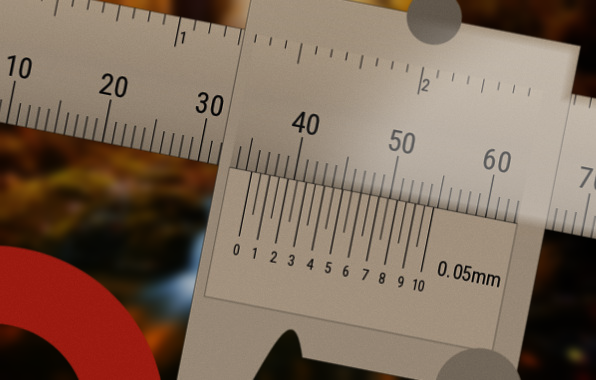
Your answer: **35.6** mm
